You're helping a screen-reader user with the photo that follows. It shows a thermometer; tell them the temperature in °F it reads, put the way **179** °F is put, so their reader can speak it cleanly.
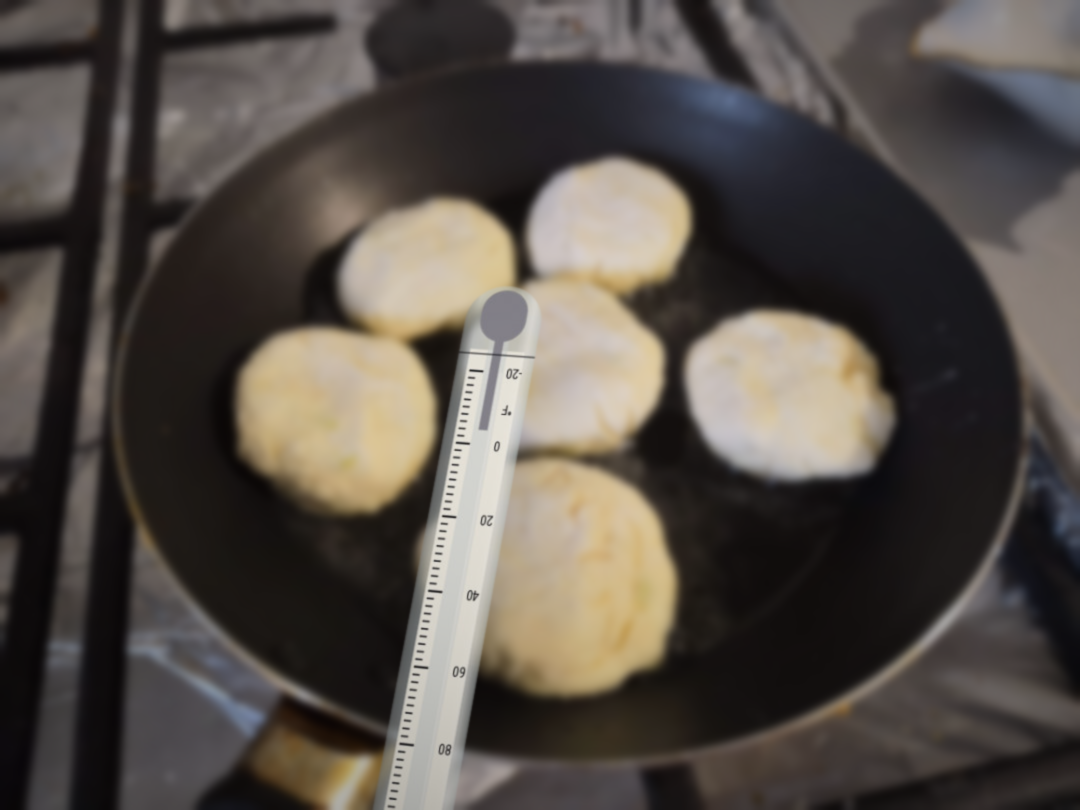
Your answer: **-4** °F
